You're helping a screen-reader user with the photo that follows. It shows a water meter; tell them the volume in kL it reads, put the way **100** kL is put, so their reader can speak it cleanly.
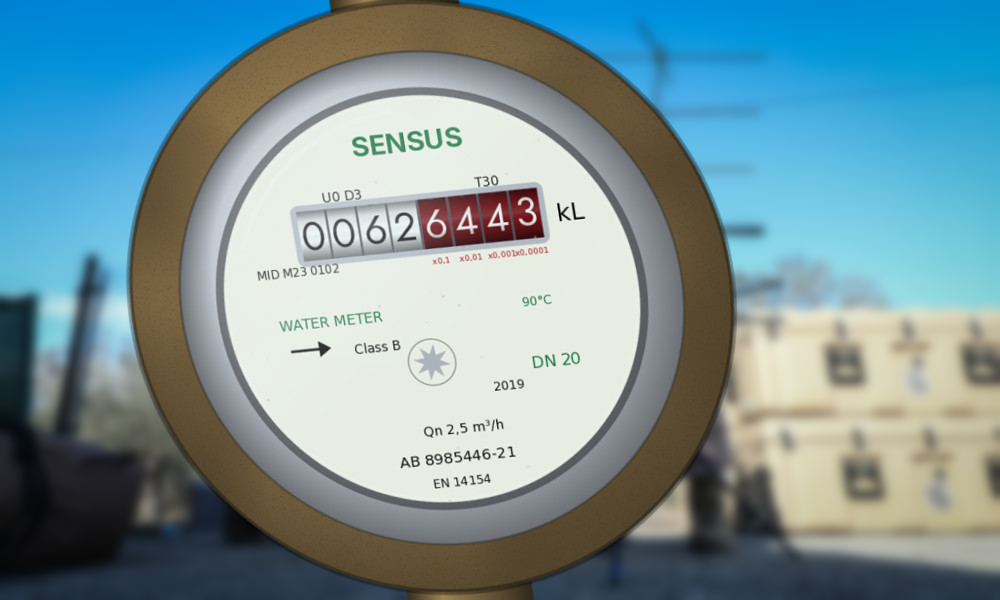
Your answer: **62.6443** kL
